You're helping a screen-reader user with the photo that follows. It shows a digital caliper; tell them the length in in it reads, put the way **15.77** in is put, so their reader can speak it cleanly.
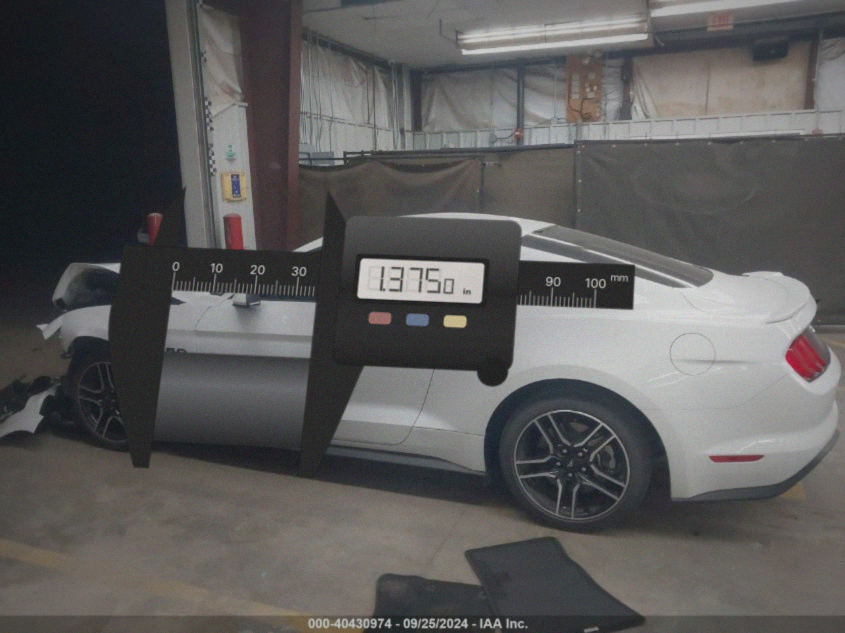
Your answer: **1.3750** in
